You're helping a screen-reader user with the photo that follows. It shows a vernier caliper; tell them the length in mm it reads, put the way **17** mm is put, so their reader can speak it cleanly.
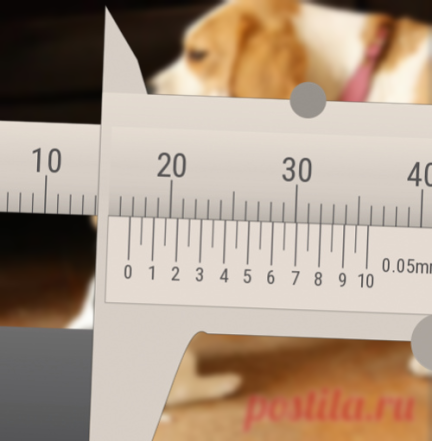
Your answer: **16.8** mm
